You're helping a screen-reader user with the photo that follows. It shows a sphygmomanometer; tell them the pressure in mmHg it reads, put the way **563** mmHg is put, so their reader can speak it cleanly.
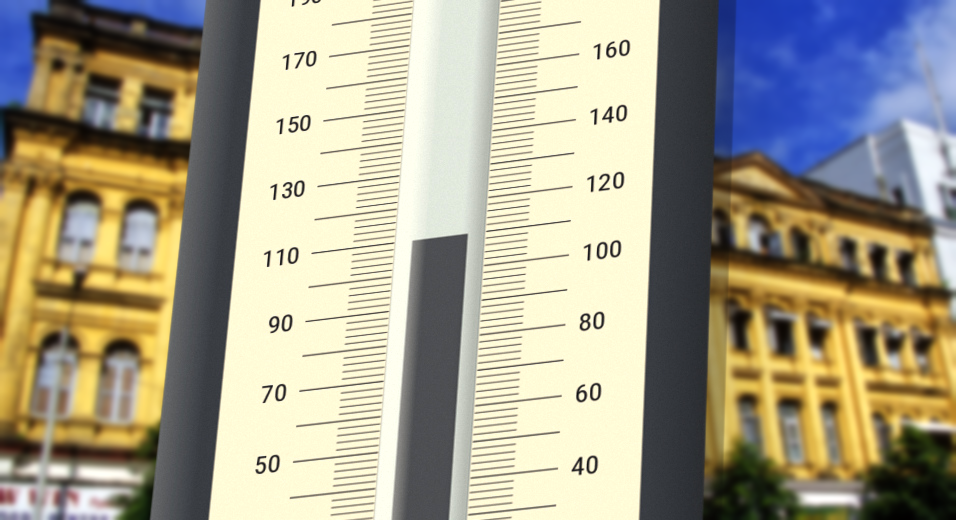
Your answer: **110** mmHg
